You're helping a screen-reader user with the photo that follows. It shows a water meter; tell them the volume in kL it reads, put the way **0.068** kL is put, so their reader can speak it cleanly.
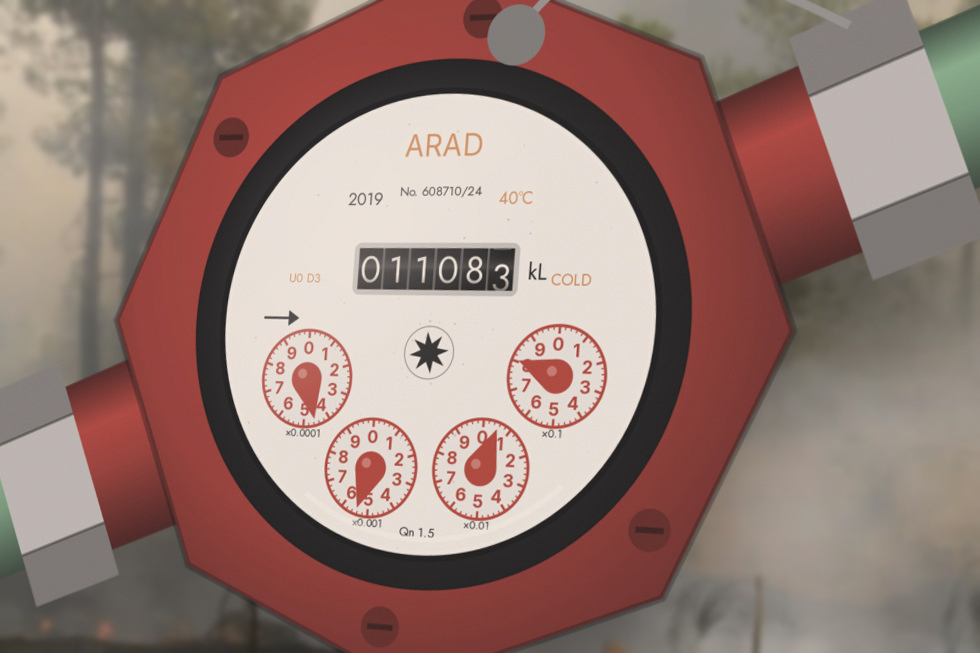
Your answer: **11082.8054** kL
